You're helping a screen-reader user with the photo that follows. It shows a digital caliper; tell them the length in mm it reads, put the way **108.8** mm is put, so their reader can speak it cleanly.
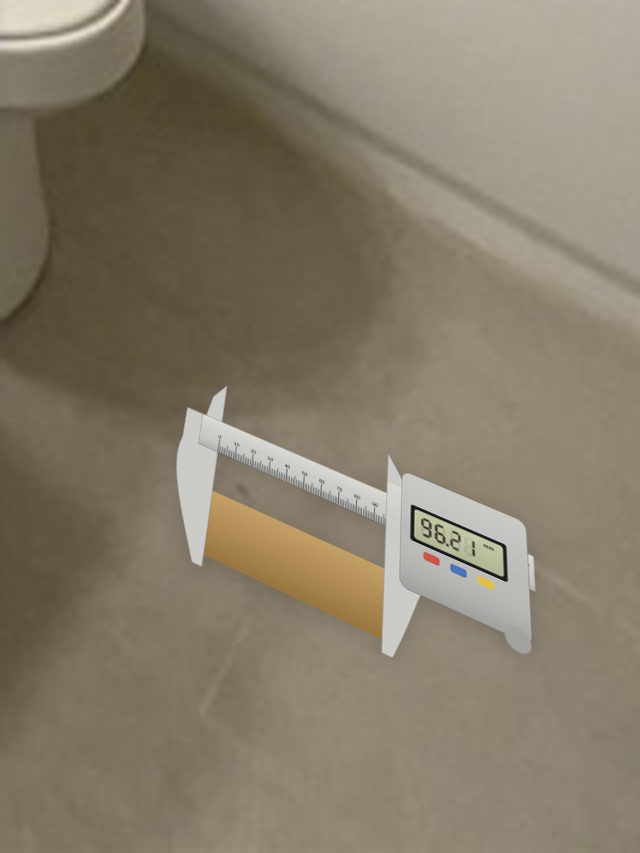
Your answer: **96.21** mm
